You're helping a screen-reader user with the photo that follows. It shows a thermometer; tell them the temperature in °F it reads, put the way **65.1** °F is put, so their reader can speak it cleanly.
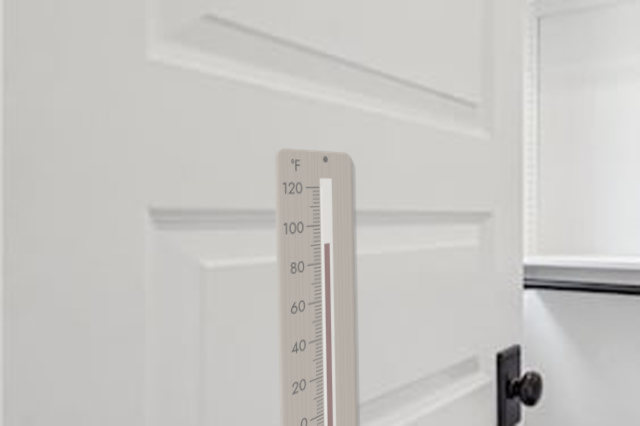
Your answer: **90** °F
